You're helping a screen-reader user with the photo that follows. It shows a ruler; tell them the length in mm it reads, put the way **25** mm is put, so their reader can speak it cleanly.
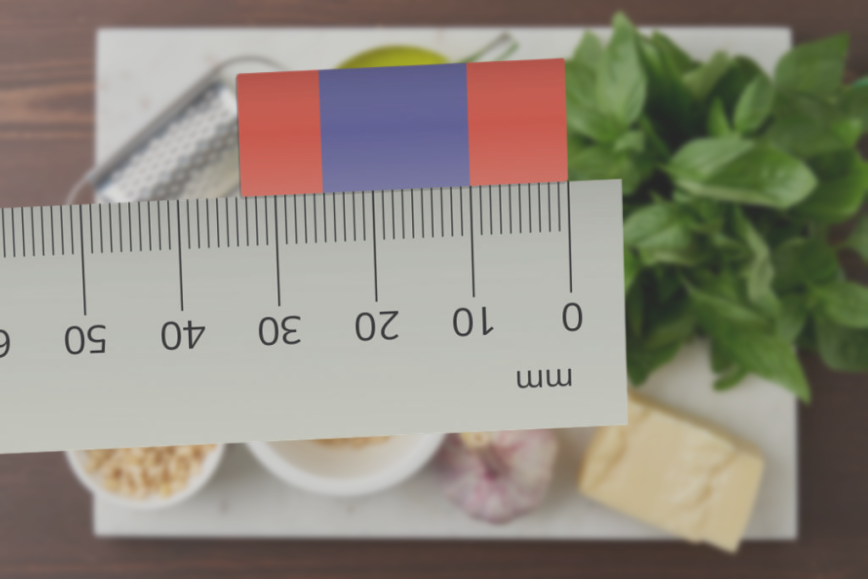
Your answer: **33.5** mm
